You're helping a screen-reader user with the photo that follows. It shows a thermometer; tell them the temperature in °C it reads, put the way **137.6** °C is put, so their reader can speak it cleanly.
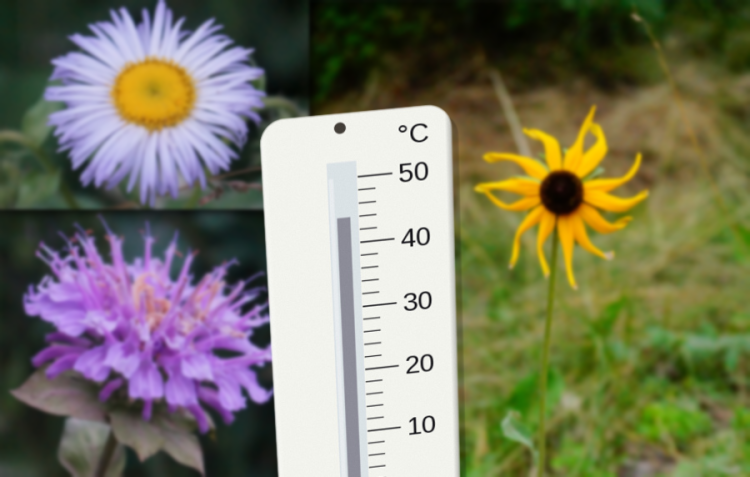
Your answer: **44** °C
